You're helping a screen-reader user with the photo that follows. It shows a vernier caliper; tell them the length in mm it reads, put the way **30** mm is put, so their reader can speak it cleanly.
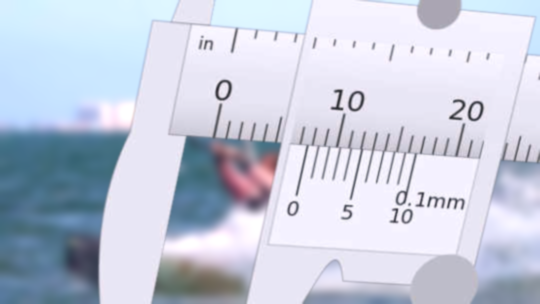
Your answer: **7.6** mm
